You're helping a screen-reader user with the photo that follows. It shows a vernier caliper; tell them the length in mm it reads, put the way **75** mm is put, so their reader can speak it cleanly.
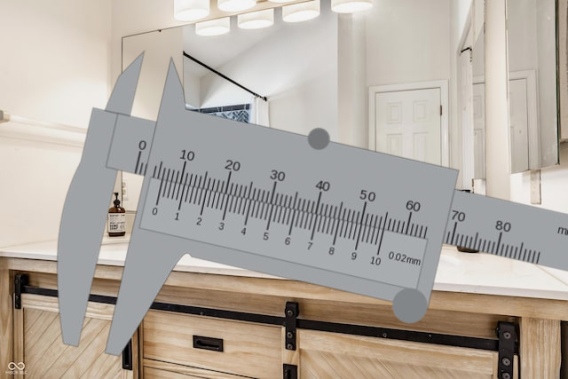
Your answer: **6.0** mm
